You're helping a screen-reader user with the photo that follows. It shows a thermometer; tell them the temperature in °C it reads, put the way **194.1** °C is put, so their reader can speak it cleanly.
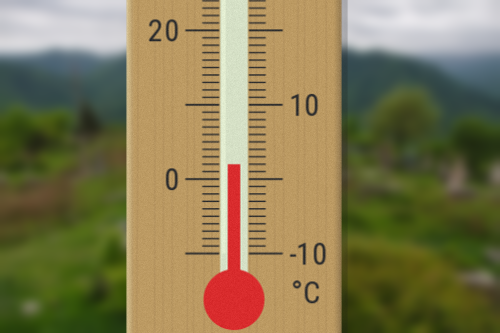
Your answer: **2** °C
